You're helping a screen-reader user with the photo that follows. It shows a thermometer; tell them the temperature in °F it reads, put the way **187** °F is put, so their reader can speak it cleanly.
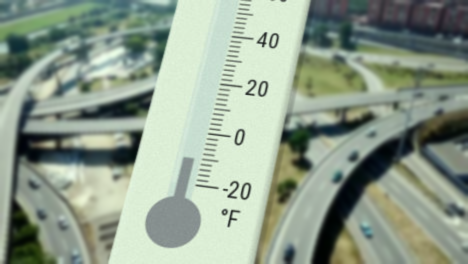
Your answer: **-10** °F
